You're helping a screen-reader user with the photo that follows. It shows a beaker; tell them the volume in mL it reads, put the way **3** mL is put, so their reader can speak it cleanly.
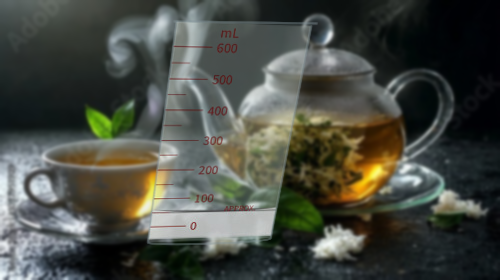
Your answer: **50** mL
